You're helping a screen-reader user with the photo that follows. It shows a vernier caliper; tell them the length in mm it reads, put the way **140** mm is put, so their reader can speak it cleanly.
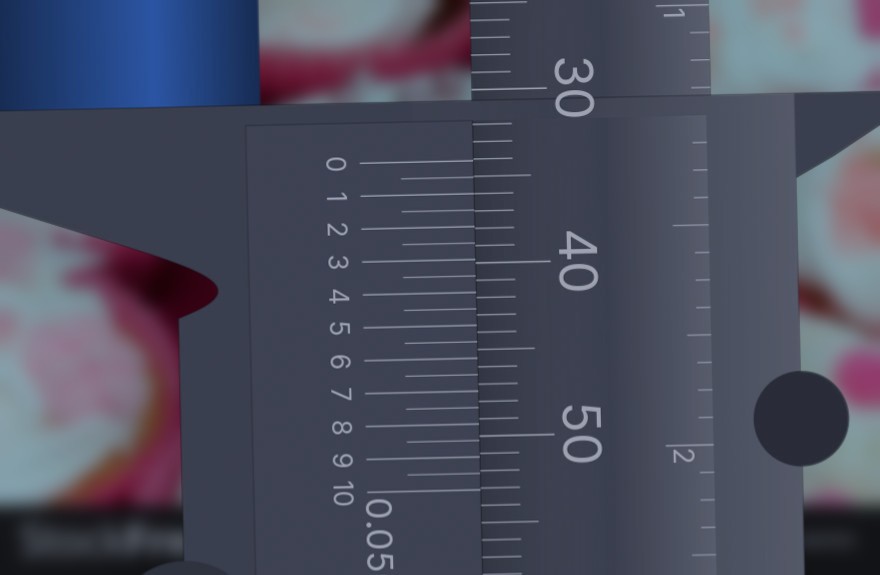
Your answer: **34.1** mm
